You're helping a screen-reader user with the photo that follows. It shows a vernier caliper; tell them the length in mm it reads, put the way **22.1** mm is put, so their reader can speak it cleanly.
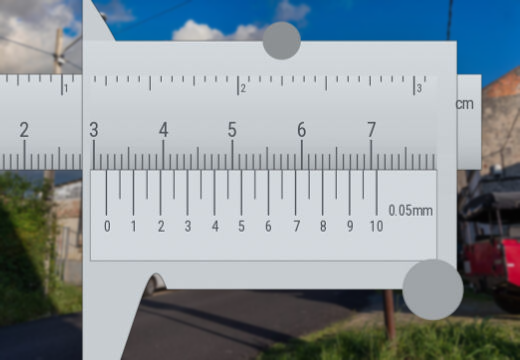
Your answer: **31.8** mm
